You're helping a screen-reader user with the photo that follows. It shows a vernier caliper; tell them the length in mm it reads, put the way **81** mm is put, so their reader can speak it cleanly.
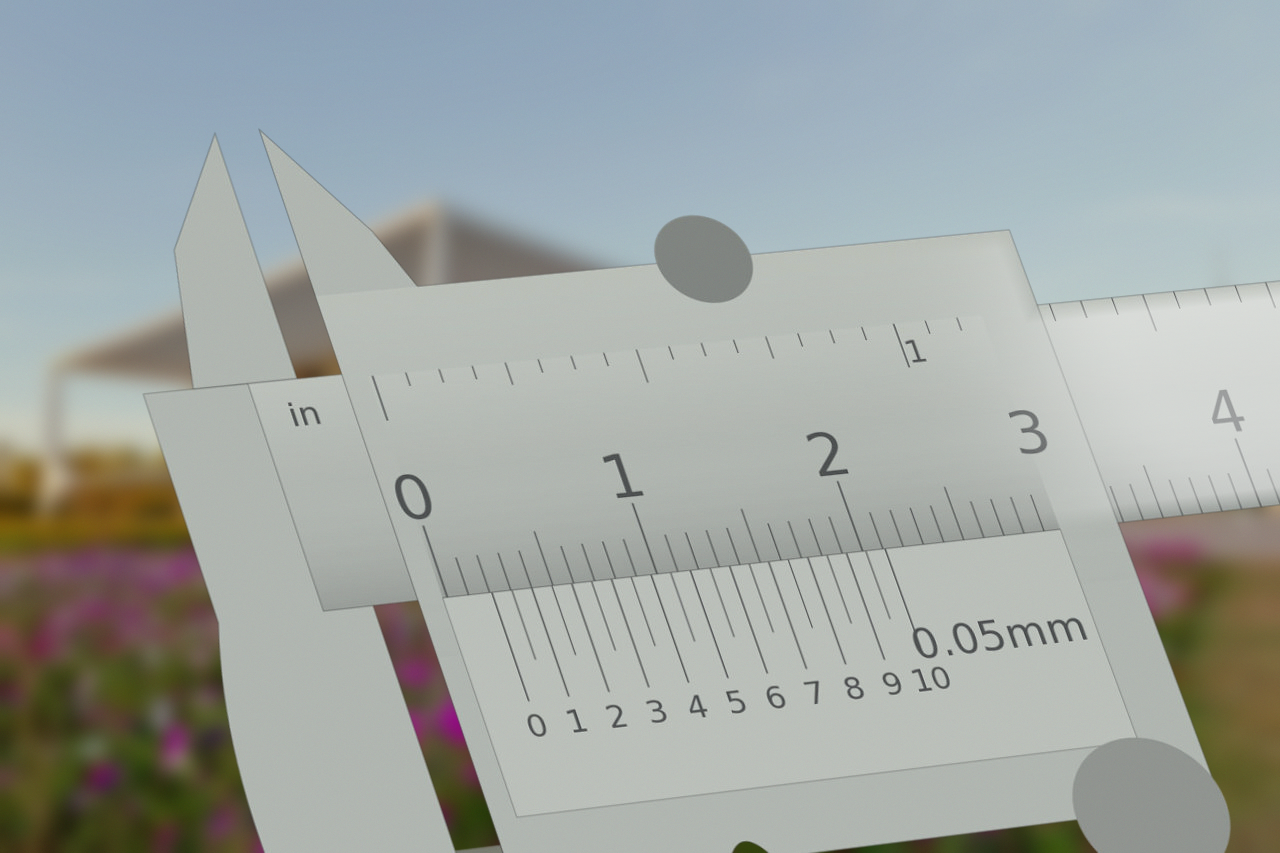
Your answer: **2.1** mm
